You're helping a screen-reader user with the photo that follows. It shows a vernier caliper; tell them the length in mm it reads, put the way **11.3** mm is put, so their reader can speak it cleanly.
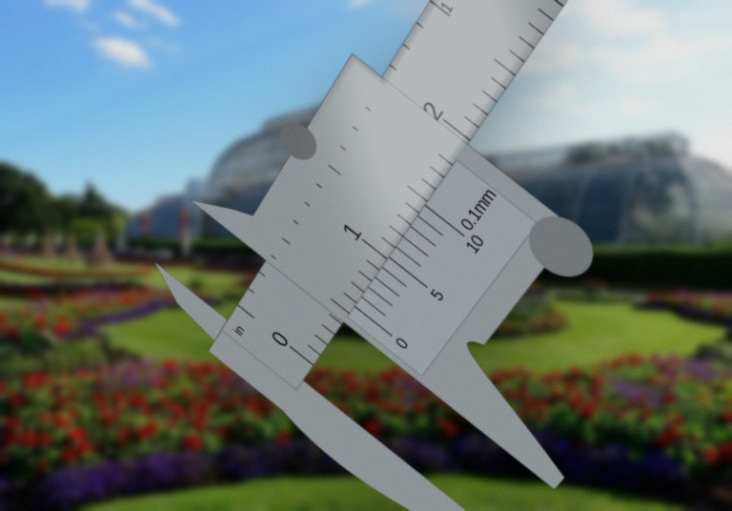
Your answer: **5.7** mm
